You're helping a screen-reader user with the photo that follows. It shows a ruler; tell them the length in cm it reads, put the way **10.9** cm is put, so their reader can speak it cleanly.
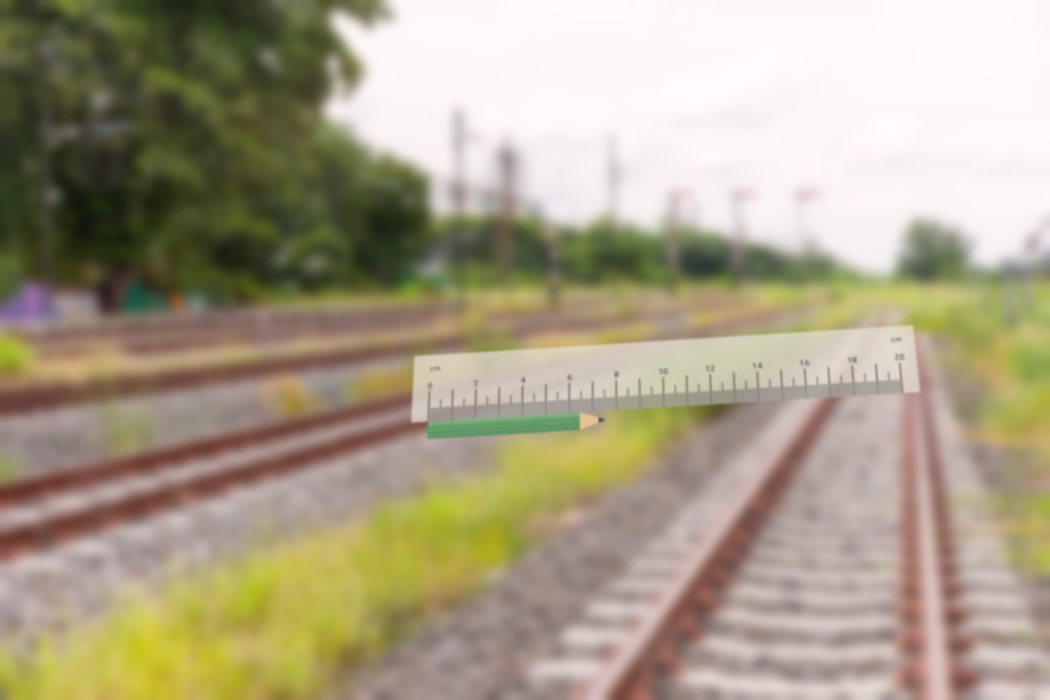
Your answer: **7.5** cm
